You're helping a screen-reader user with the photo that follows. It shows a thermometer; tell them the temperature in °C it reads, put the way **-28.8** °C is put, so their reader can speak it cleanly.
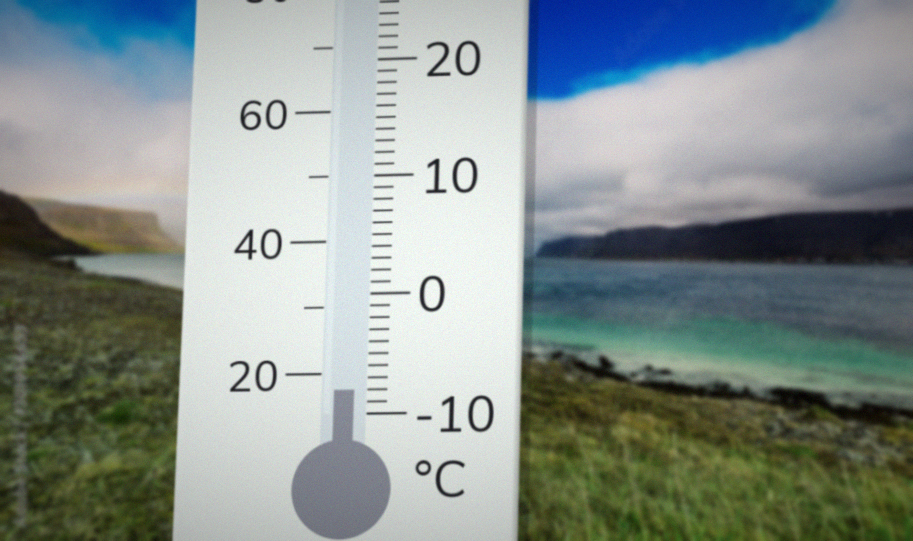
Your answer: **-8** °C
